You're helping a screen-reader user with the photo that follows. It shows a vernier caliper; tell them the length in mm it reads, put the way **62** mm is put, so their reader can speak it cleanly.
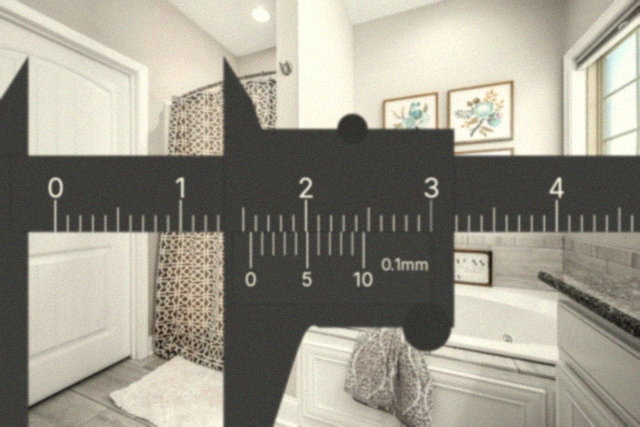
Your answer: **15.6** mm
